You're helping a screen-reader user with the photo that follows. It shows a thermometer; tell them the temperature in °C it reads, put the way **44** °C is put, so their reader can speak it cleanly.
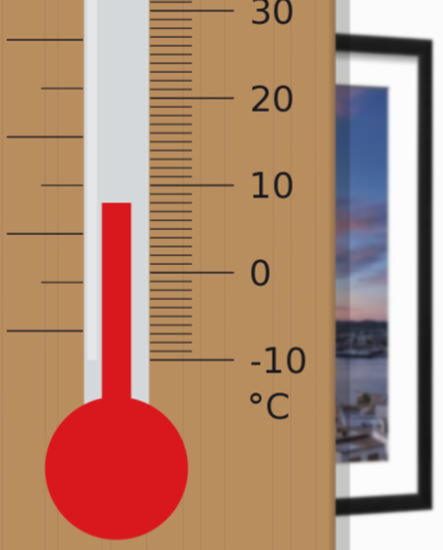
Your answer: **8** °C
